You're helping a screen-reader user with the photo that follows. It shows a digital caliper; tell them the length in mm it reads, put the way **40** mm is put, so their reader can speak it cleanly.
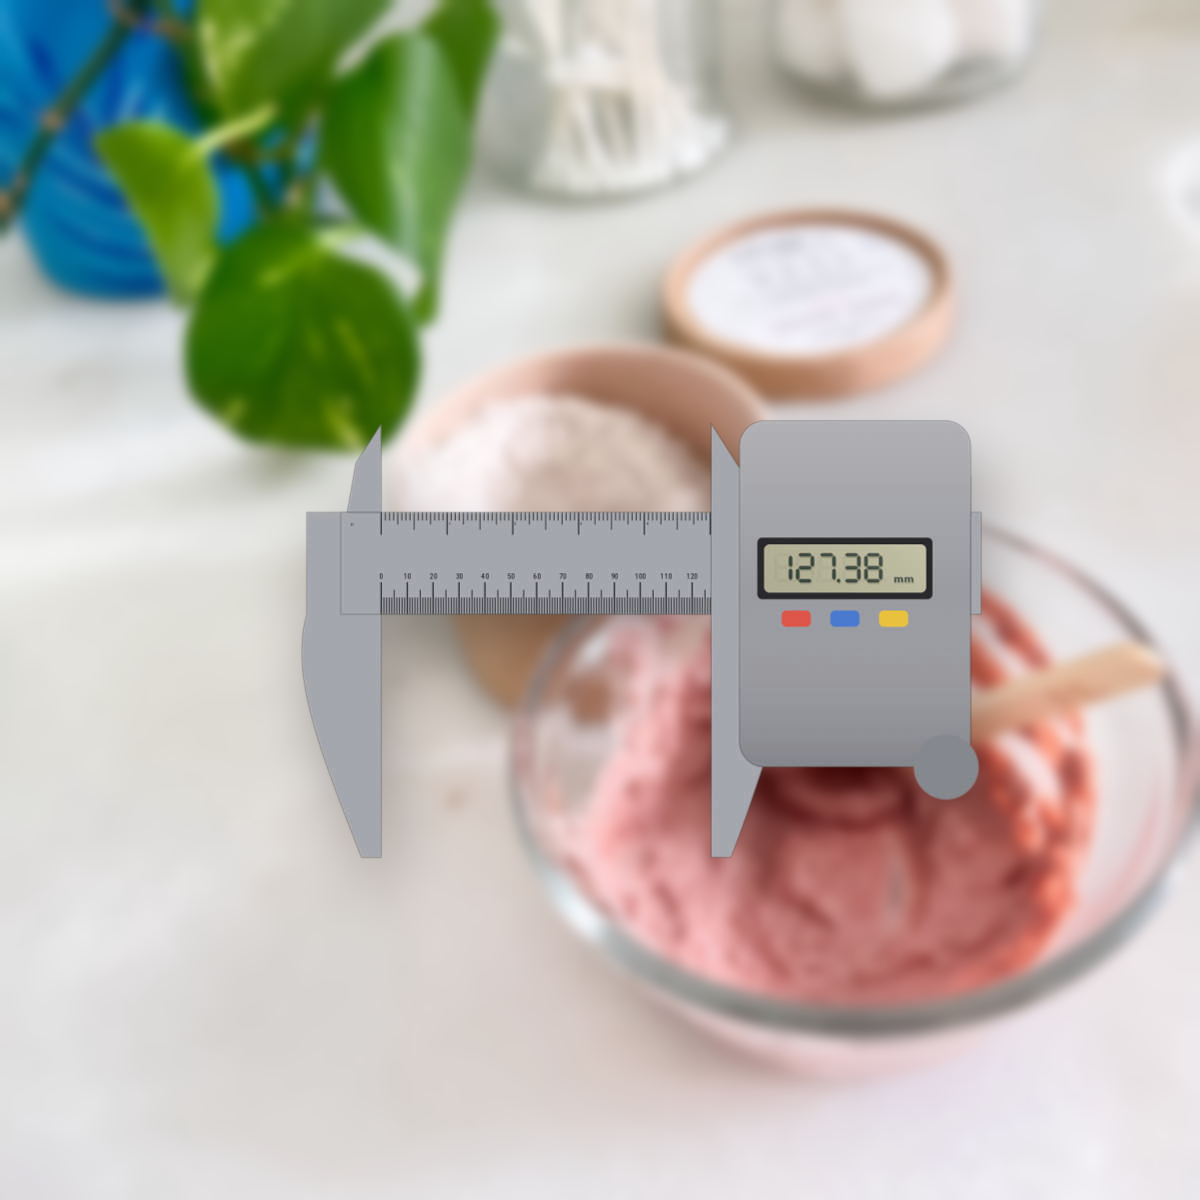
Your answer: **127.38** mm
